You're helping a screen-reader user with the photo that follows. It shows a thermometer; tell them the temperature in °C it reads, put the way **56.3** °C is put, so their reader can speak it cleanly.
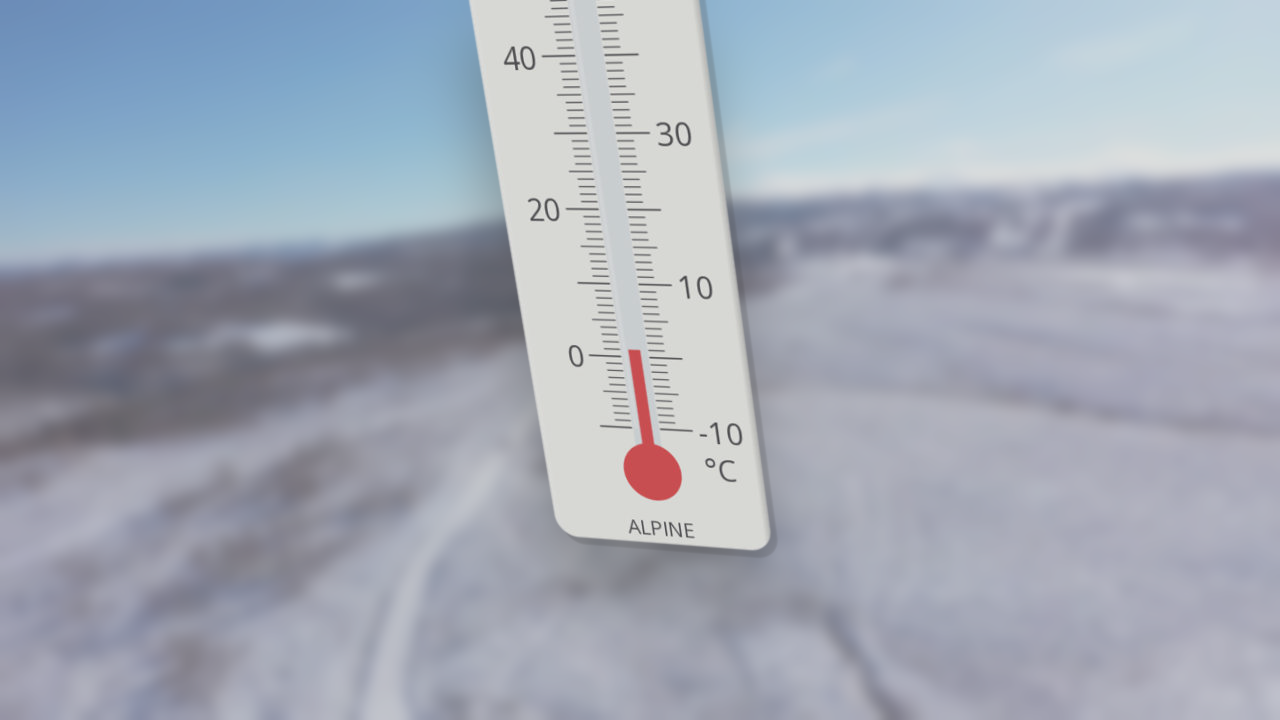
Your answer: **1** °C
